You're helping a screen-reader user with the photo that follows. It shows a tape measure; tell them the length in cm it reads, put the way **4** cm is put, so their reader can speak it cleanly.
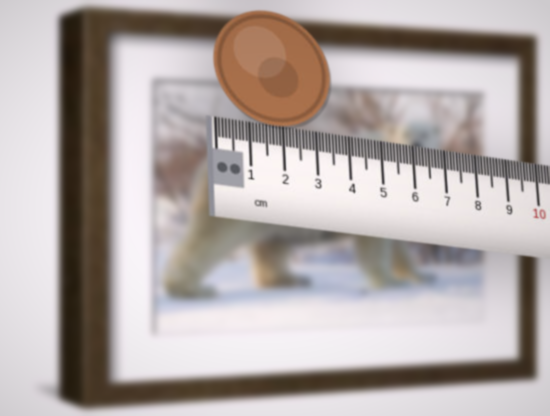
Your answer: **3.5** cm
